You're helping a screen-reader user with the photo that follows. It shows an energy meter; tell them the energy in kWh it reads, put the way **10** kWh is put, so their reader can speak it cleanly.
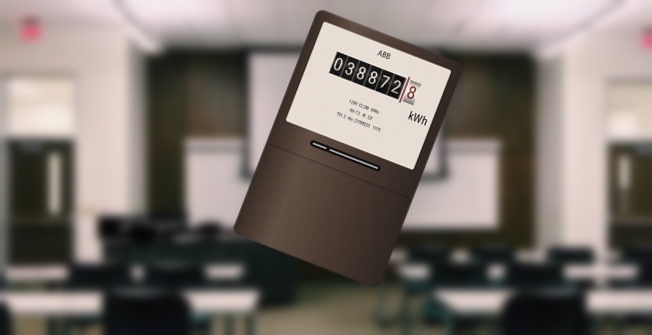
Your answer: **38872.8** kWh
